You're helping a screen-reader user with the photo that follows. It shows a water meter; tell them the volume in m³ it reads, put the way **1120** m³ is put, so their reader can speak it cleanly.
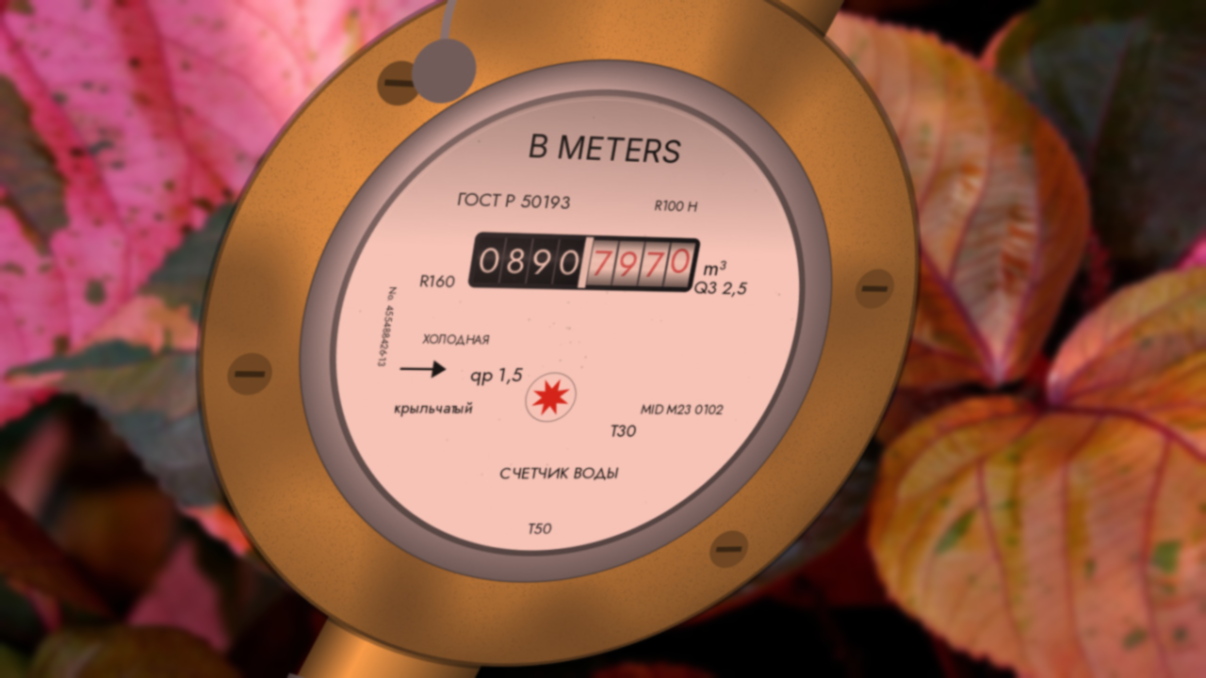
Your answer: **890.7970** m³
